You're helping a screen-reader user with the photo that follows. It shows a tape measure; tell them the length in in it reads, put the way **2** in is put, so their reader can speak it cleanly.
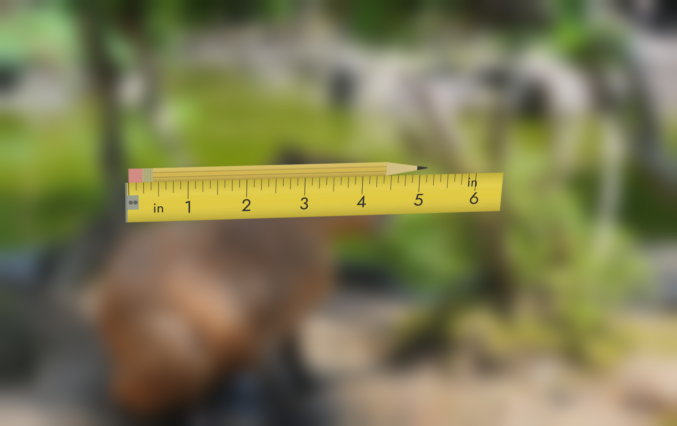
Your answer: **5.125** in
